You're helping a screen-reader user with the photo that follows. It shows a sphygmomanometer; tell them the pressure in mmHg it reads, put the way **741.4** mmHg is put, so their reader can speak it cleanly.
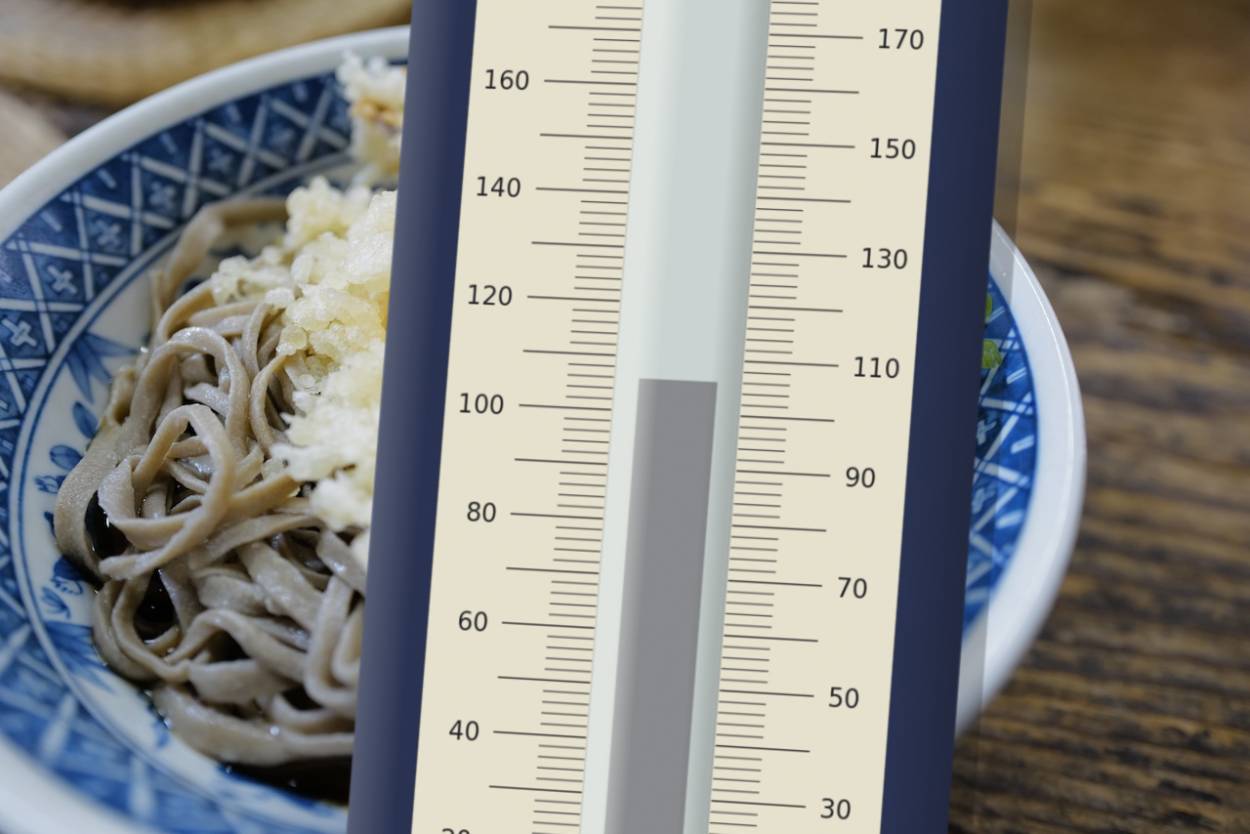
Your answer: **106** mmHg
